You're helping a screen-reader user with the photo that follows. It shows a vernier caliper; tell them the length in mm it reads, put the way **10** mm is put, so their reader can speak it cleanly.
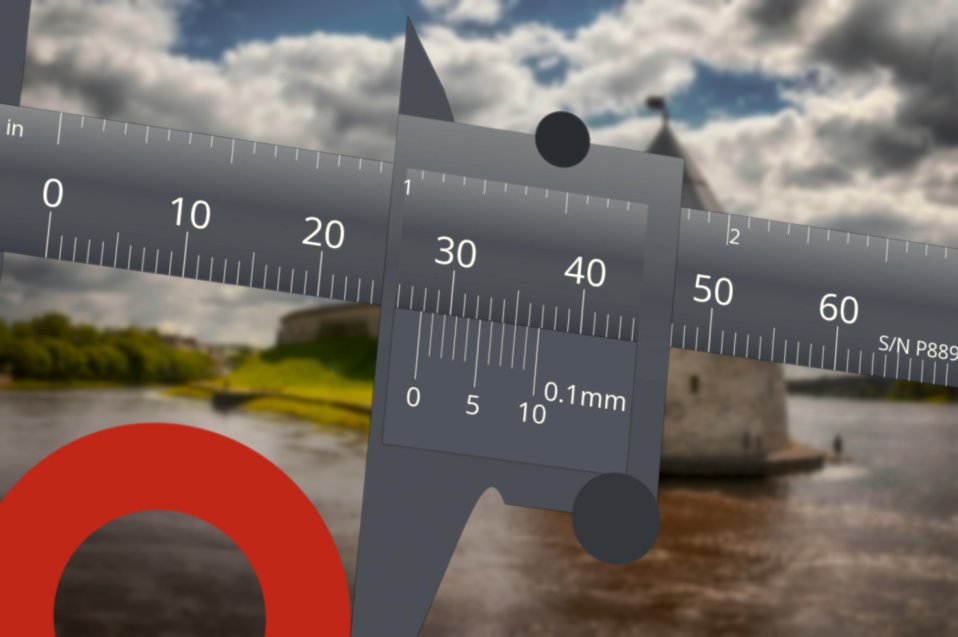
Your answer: **27.8** mm
